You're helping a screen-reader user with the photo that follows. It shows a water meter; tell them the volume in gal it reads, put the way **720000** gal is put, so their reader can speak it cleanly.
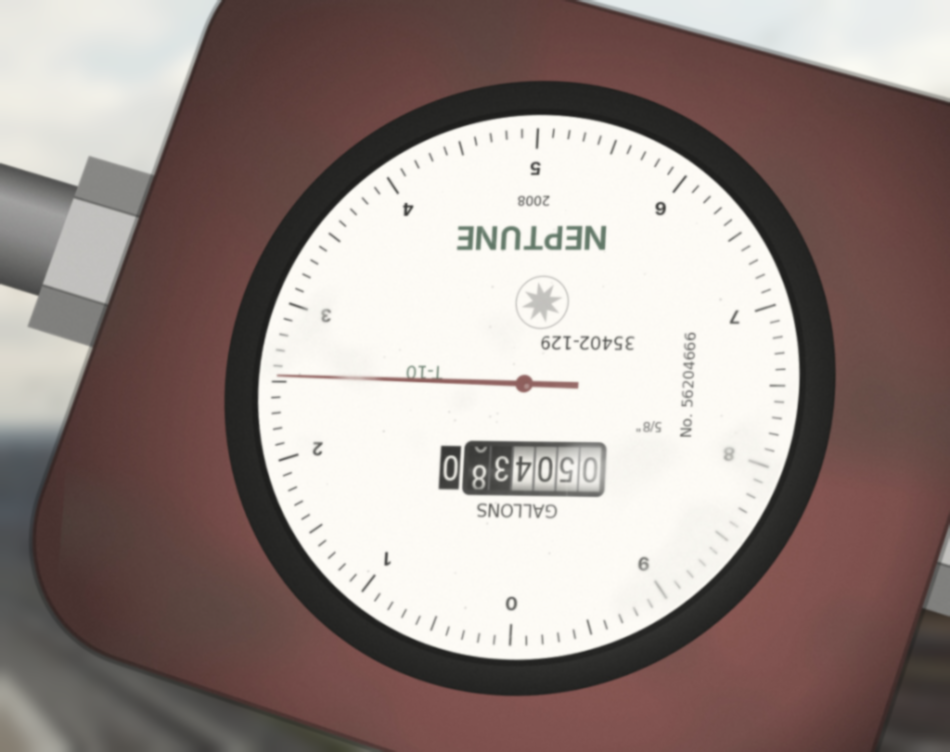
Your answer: **504382.5** gal
